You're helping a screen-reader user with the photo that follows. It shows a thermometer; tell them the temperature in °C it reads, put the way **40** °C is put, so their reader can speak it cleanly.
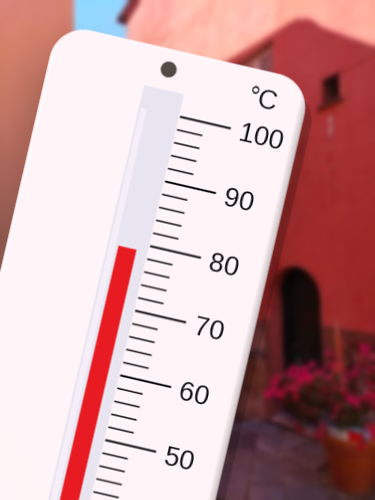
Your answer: **79** °C
